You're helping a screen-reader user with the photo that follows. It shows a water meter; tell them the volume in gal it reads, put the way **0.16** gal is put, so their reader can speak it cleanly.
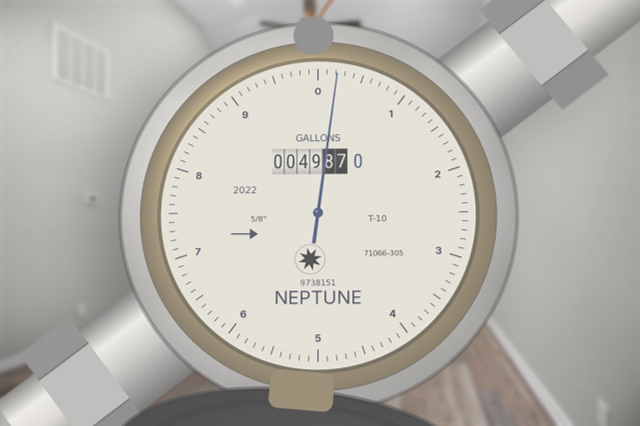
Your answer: **49870.2** gal
